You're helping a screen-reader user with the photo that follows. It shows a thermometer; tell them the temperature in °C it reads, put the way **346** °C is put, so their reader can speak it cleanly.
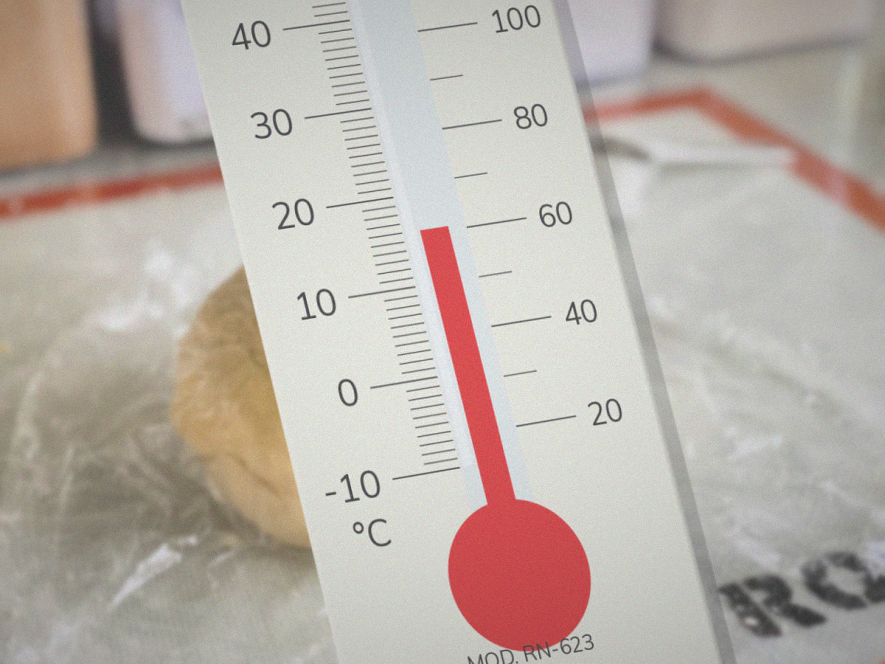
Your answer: **16** °C
